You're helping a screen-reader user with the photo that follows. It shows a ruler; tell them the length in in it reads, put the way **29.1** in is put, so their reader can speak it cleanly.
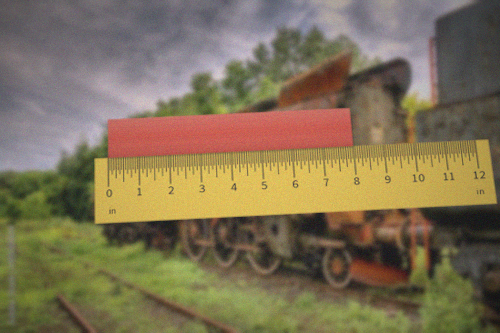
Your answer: **8** in
